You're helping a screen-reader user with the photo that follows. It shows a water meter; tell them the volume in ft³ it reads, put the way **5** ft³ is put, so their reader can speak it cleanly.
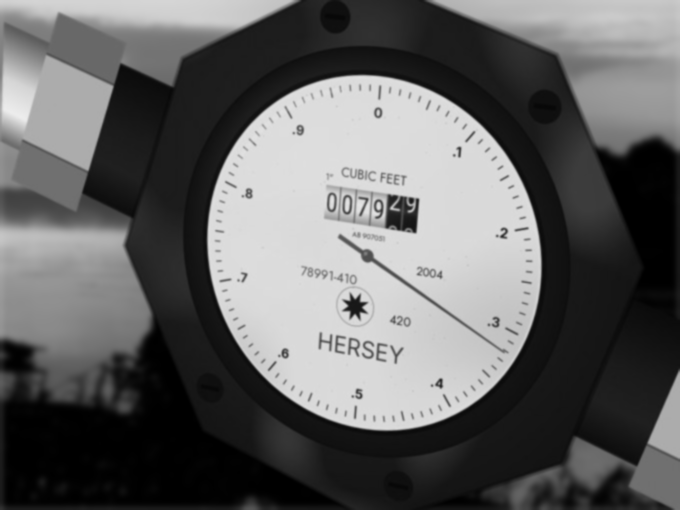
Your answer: **7929.32** ft³
